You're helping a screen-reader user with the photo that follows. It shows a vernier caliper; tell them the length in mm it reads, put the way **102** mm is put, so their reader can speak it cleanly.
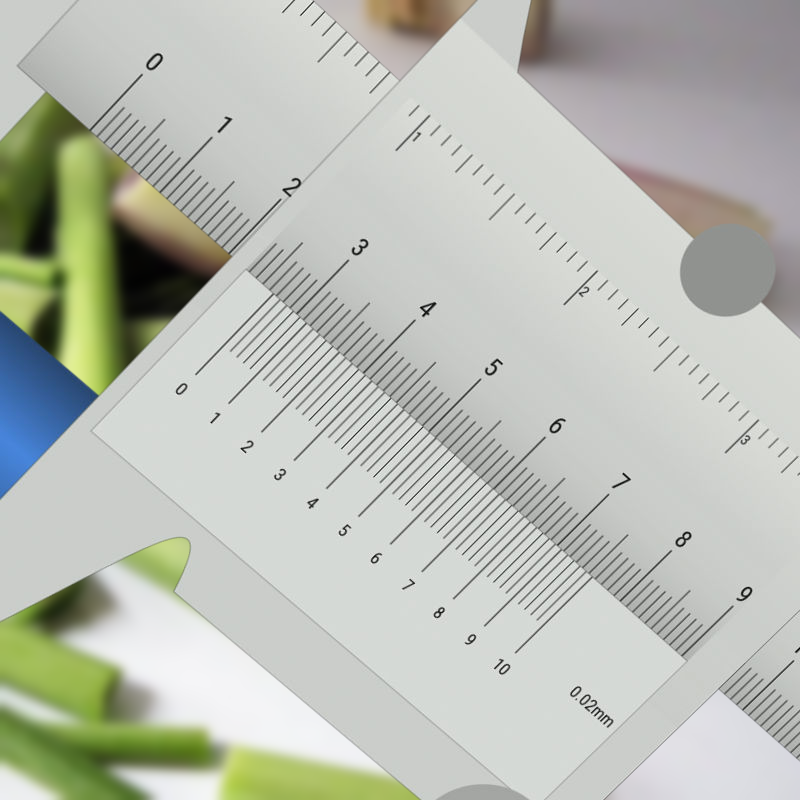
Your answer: **26.6** mm
